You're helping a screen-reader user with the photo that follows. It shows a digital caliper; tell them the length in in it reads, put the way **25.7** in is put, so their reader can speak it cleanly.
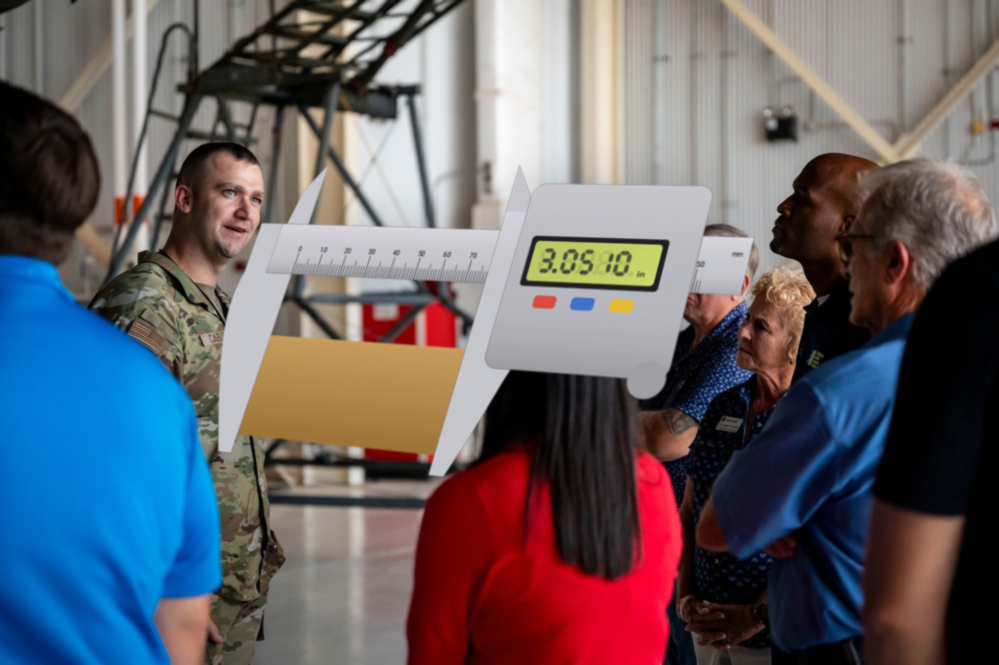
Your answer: **3.0510** in
